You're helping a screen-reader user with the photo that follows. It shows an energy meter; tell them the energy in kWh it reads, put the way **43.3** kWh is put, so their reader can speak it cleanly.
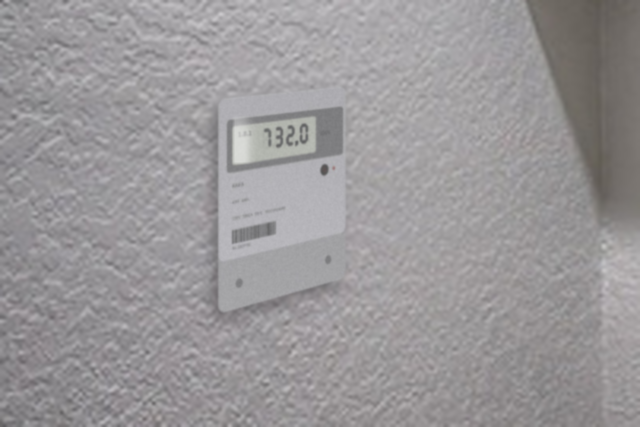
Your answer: **732.0** kWh
